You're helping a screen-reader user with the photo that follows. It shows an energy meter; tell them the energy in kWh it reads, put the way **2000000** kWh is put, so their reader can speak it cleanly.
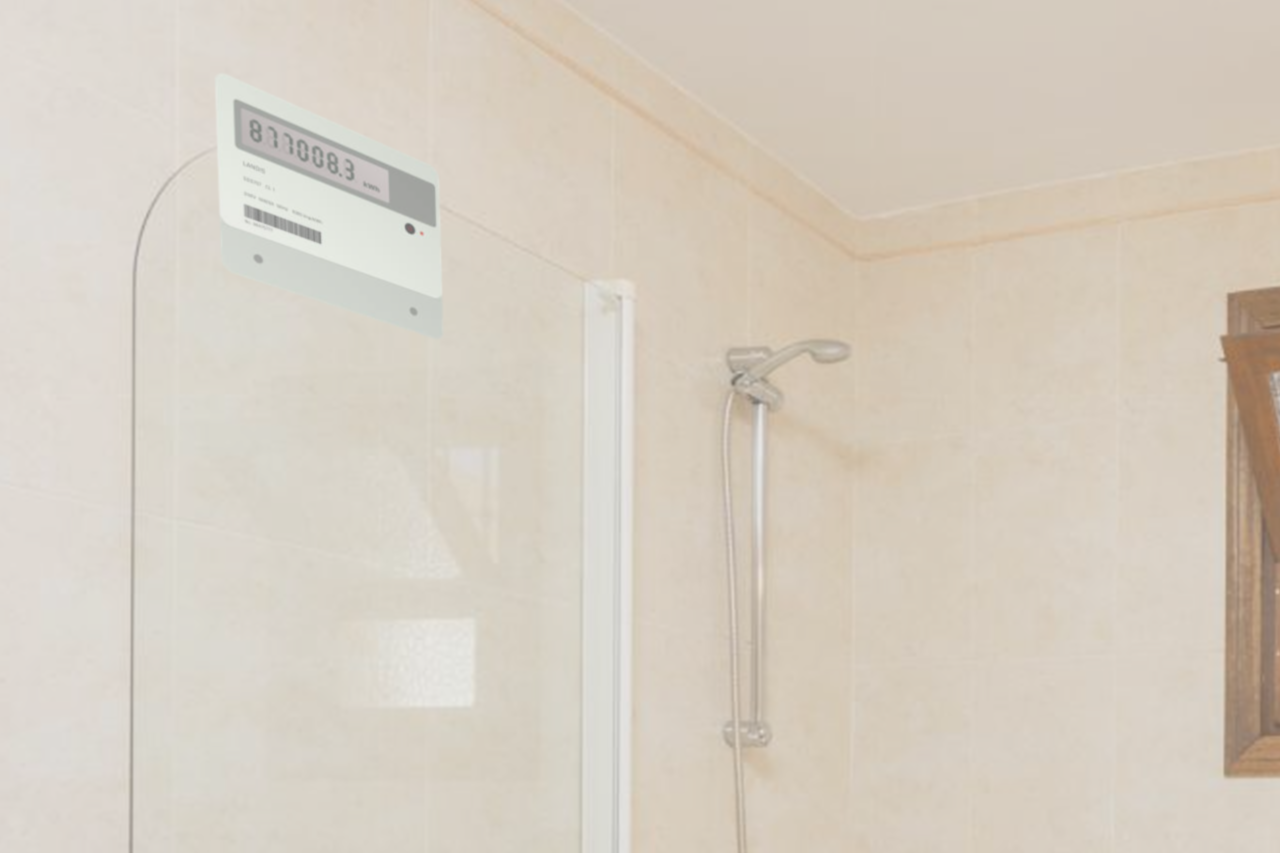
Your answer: **877008.3** kWh
